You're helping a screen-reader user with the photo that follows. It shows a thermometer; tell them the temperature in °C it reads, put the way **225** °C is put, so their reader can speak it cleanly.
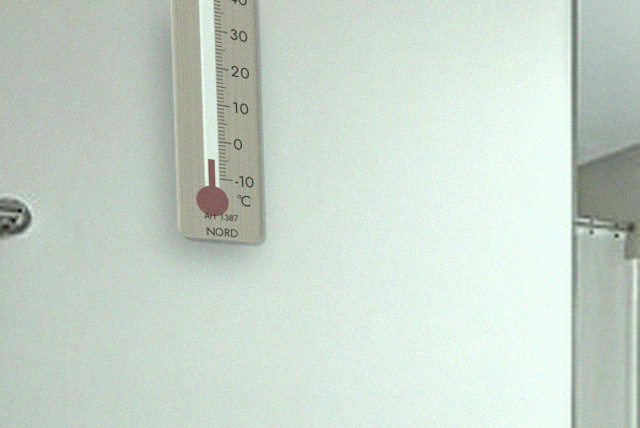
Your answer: **-5** °C
